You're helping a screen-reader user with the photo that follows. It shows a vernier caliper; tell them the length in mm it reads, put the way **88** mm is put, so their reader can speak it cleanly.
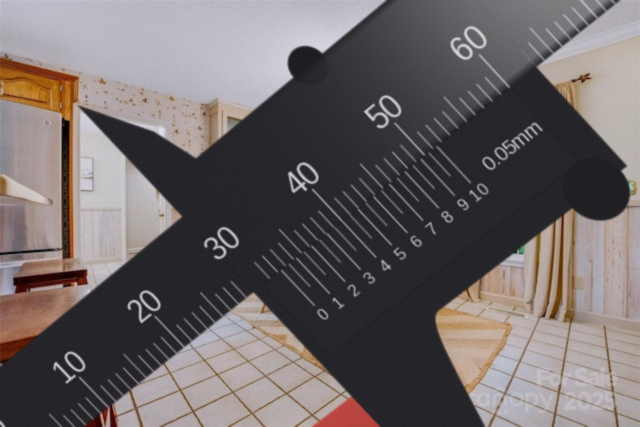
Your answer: **32.4** mm
